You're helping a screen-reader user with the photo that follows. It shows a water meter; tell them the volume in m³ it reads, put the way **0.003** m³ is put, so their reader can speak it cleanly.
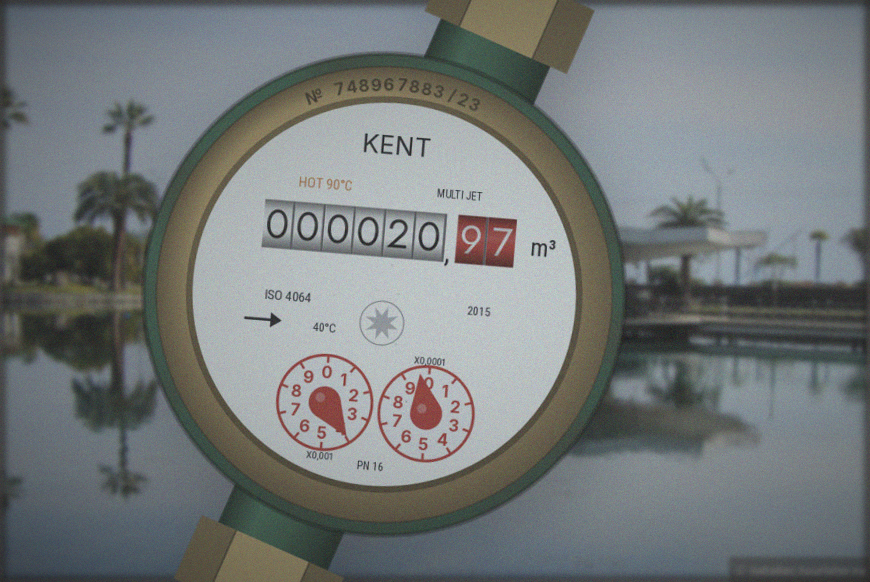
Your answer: **20.9739** m³
